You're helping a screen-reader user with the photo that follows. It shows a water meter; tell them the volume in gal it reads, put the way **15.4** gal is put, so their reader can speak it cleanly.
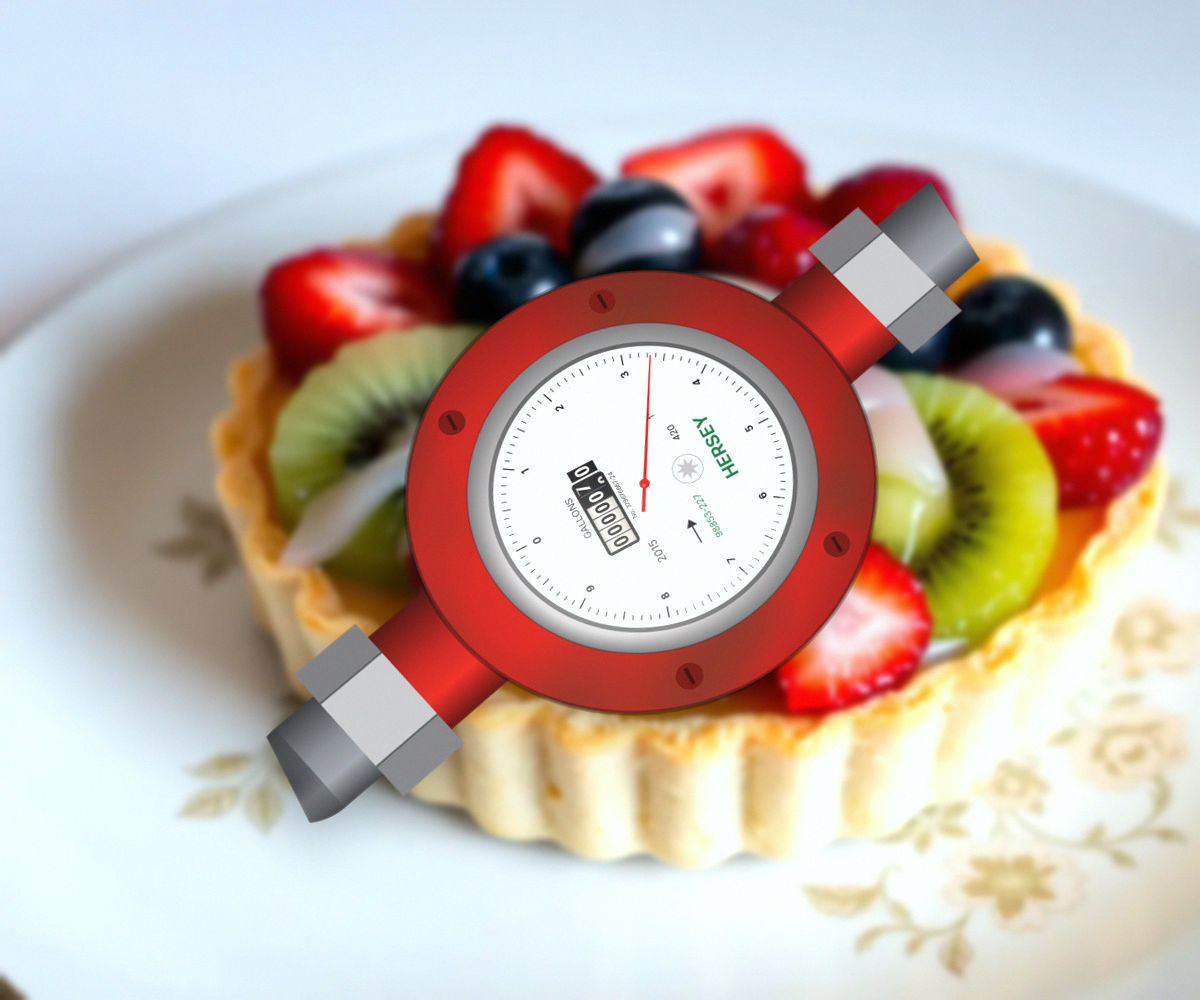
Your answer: **73.3** gal
